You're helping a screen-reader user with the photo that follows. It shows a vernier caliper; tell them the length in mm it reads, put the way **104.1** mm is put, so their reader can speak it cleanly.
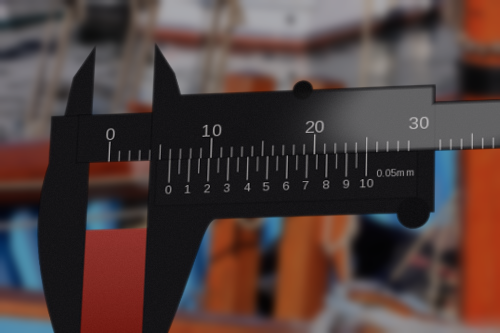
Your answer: **6.0** mm
